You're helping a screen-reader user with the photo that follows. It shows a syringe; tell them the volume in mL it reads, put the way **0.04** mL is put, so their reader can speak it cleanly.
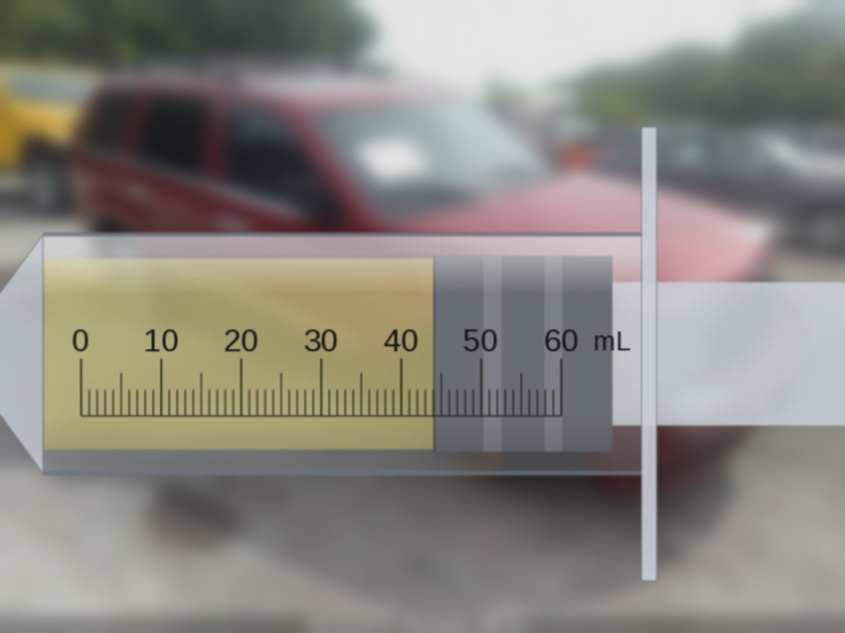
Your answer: **44** mL
